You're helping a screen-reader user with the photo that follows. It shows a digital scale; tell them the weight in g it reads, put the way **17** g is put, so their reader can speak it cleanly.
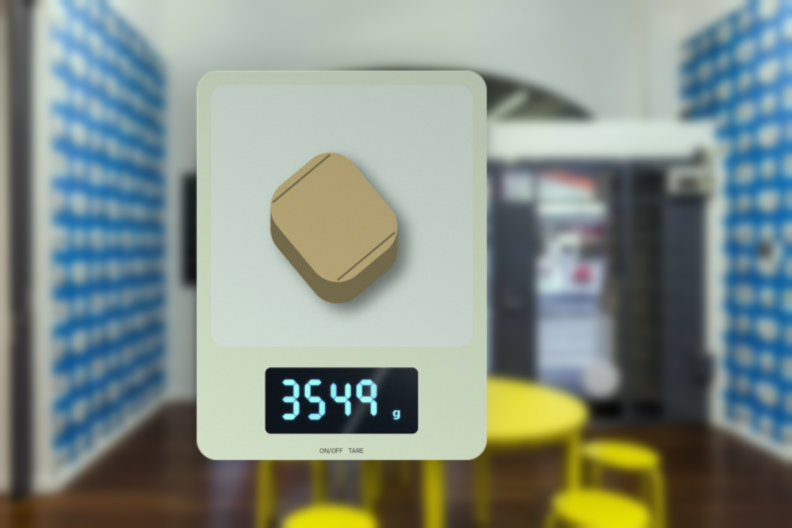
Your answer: **3549** g
